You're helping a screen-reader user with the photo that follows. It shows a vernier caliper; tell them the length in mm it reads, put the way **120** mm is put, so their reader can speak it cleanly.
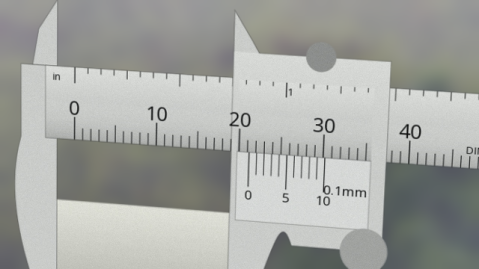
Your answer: **21.2** mm
